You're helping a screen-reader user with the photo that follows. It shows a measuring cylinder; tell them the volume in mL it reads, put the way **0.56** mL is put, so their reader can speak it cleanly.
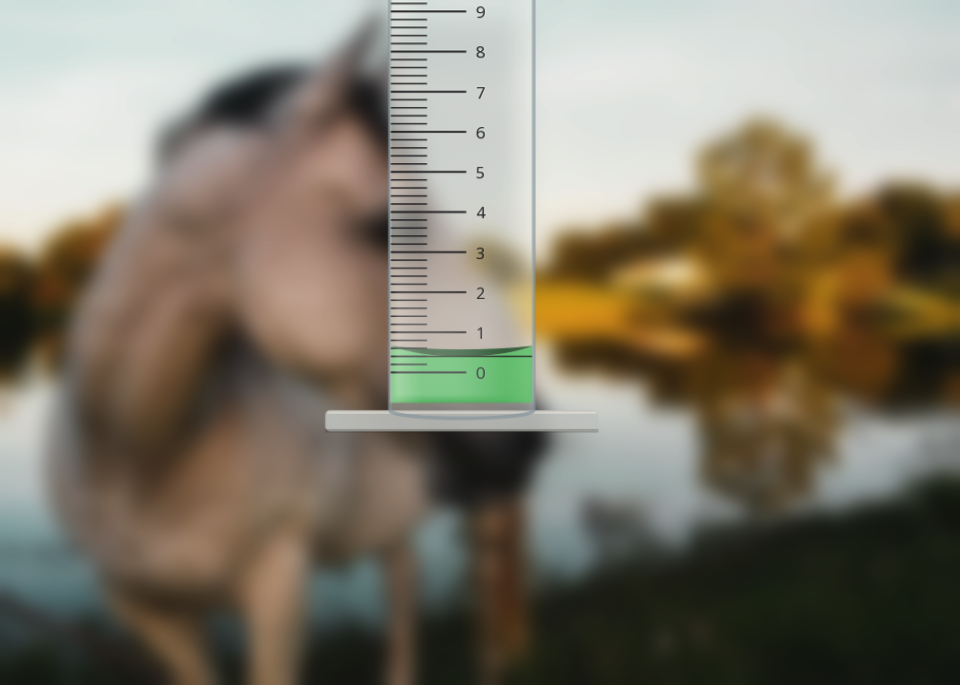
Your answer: **0.4** mL
